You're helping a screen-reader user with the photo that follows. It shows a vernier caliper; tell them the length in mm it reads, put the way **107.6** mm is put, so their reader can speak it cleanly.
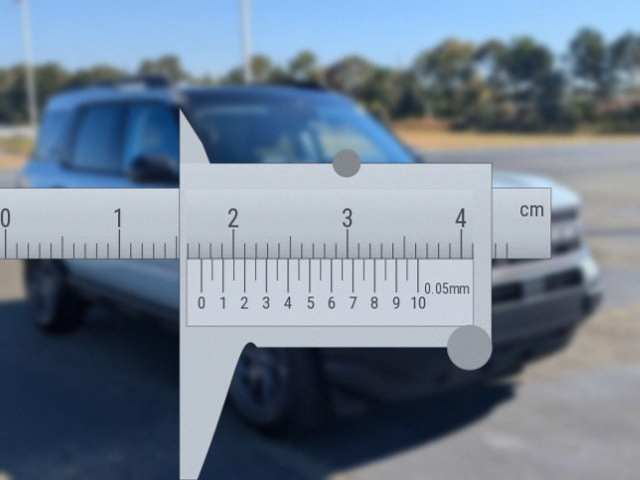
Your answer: **17.2** mm
